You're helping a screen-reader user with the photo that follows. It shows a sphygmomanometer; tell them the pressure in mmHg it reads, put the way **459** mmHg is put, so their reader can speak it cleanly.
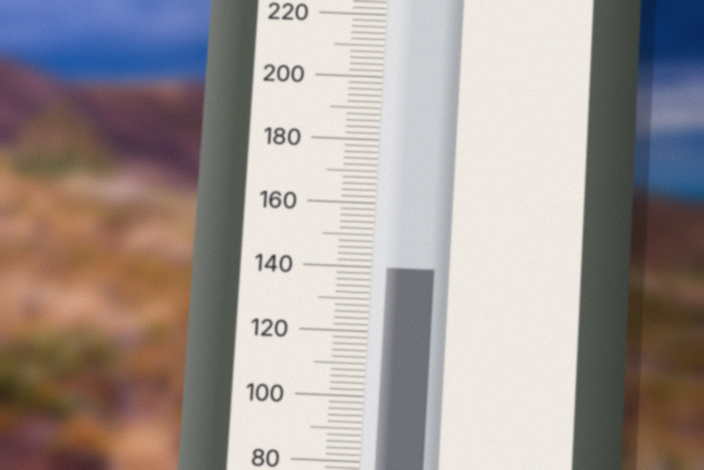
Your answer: **140** mmHg
